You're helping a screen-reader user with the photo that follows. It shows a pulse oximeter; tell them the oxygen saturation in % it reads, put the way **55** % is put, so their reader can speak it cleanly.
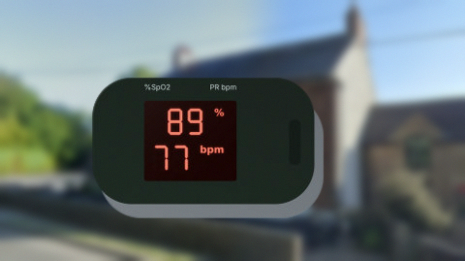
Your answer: **89** %
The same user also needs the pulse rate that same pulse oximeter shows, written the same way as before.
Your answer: **77** bpm
